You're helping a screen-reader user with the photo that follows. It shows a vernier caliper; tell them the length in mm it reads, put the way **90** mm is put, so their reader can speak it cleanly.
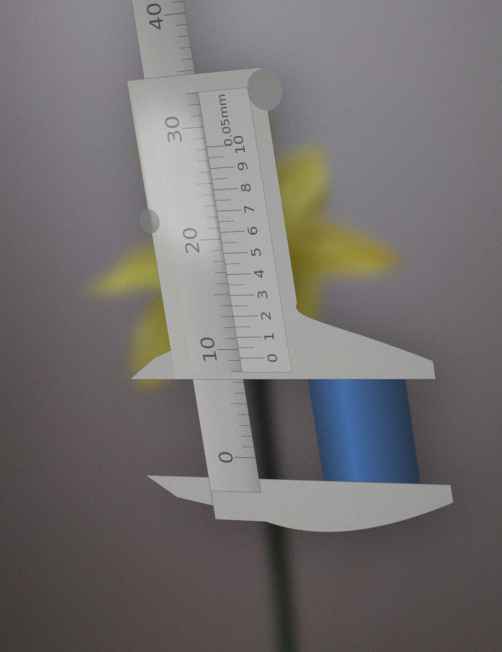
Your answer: **9.2** mm
